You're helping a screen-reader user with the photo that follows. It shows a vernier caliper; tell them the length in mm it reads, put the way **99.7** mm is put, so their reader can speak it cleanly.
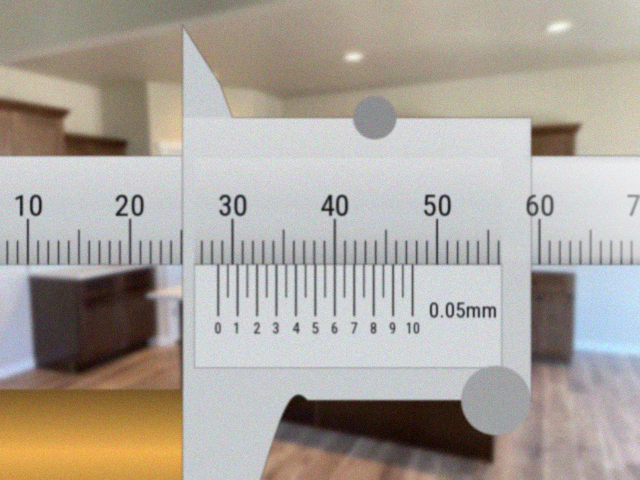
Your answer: **28.6** mm
